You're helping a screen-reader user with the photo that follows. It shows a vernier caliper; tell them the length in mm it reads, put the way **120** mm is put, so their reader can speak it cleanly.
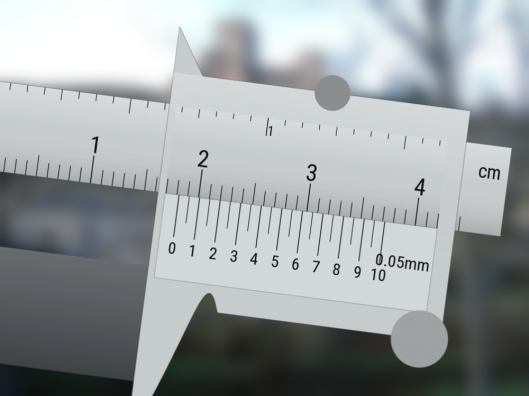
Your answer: **18.2** mm
